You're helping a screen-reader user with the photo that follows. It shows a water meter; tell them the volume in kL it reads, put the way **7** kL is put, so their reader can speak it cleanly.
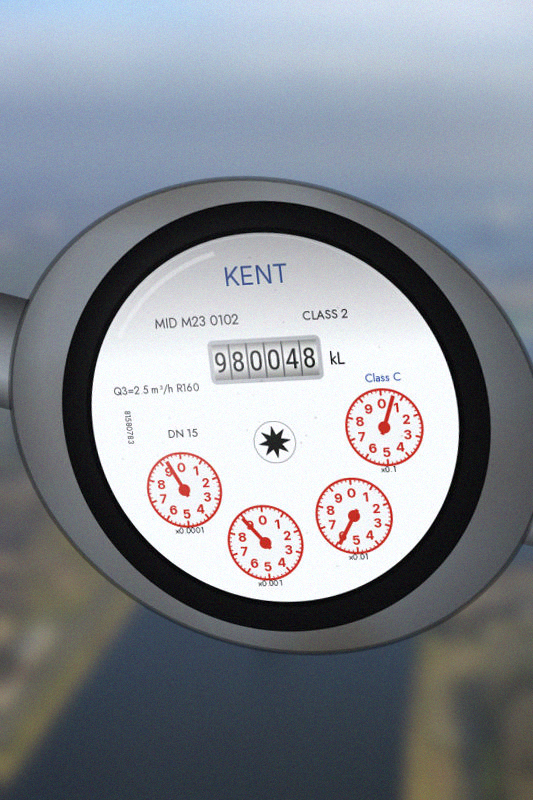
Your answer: **980048.0589** kL
